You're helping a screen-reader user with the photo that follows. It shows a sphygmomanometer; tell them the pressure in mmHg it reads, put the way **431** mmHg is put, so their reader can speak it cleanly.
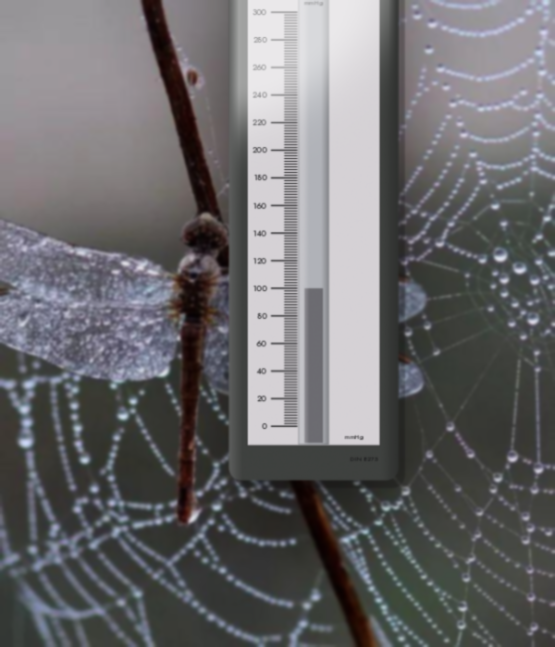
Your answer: **100** mmHg
